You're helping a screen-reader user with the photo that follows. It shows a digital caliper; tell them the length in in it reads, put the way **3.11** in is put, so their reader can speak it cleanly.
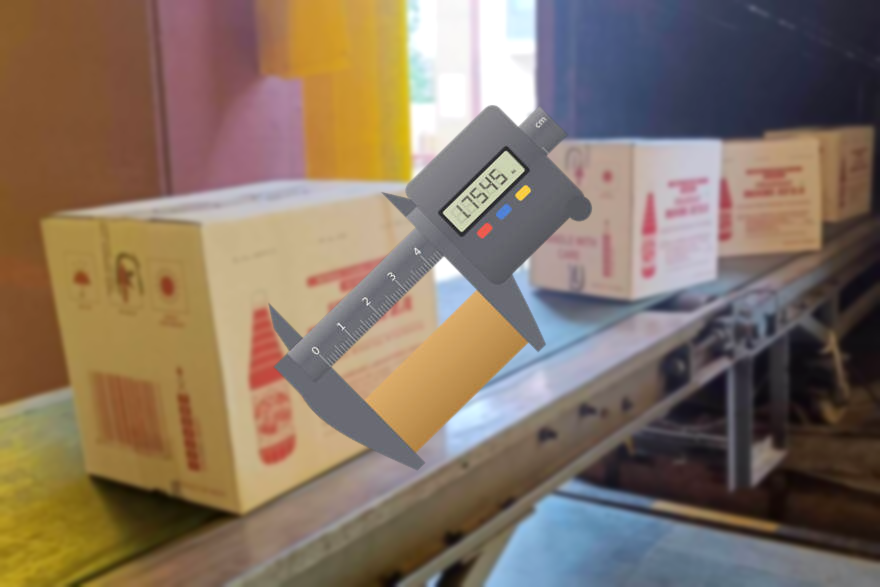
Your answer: **1.7545** in
